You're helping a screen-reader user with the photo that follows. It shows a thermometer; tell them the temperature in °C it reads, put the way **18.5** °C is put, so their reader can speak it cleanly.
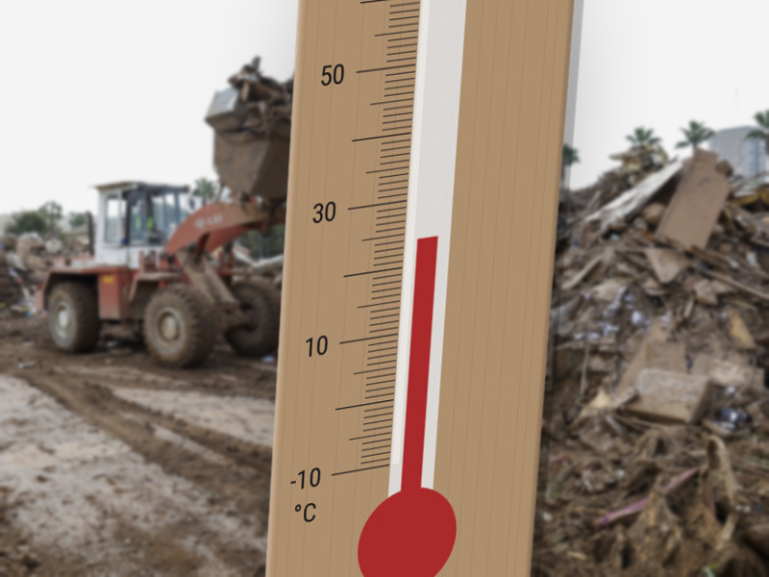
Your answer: **24** °C
